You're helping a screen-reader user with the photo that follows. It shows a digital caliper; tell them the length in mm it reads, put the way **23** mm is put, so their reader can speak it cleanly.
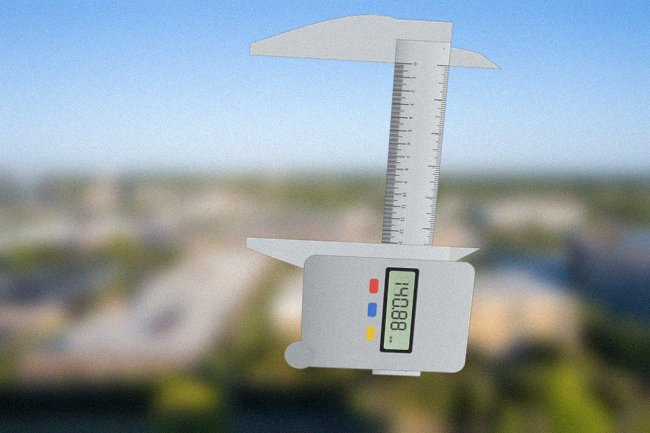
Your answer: **140.88** mm
